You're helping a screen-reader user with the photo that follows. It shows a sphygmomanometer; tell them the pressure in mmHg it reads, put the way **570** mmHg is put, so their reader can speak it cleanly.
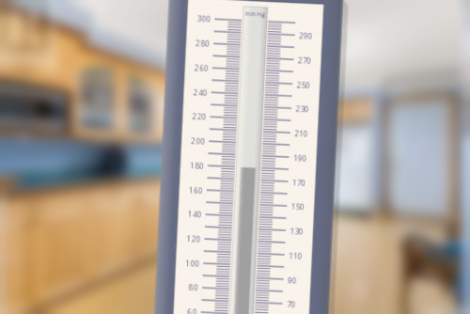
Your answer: **180** mmHg
